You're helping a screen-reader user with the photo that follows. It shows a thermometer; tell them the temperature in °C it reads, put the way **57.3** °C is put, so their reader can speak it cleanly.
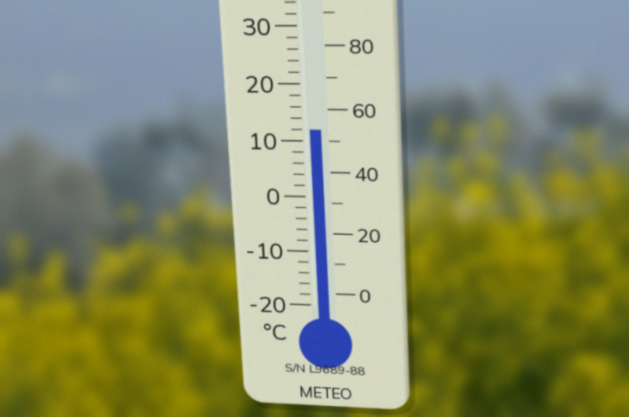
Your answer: **12** °C
